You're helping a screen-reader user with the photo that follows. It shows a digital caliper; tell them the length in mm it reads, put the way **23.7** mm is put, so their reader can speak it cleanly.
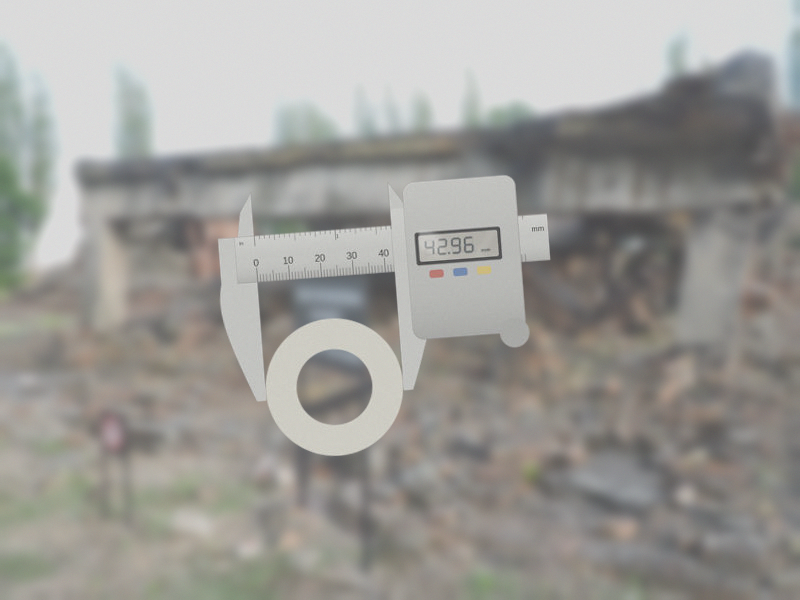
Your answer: **42.96** mm
